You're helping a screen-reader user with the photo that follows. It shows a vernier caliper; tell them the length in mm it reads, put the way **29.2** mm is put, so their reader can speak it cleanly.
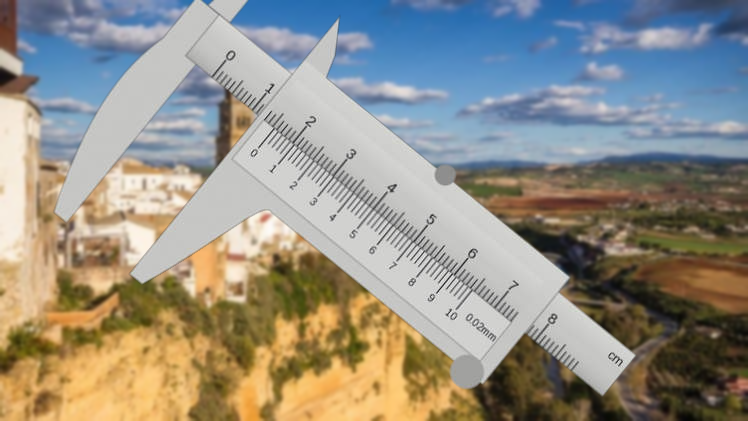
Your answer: **15.5** mm
